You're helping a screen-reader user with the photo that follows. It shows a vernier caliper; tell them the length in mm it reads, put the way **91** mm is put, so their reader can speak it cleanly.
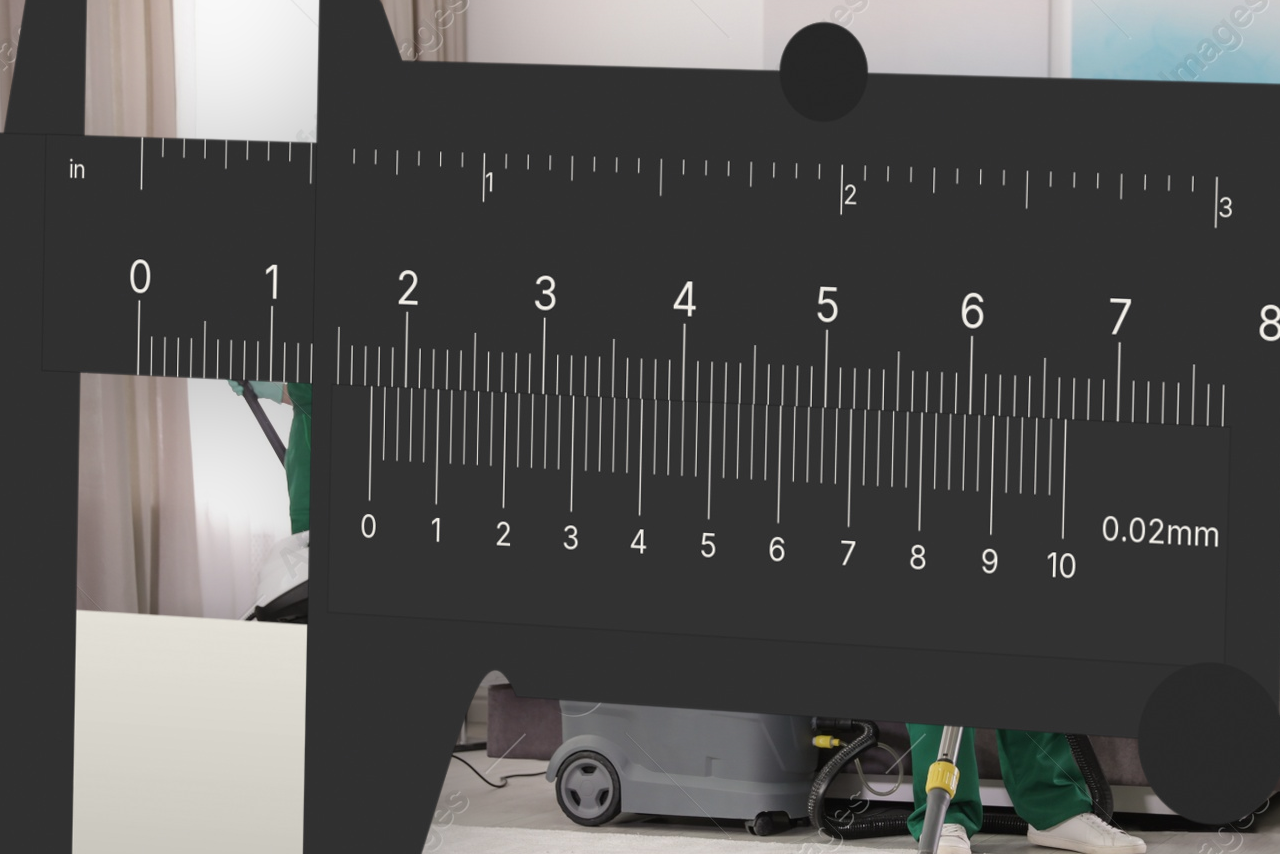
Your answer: **17.5** mm
